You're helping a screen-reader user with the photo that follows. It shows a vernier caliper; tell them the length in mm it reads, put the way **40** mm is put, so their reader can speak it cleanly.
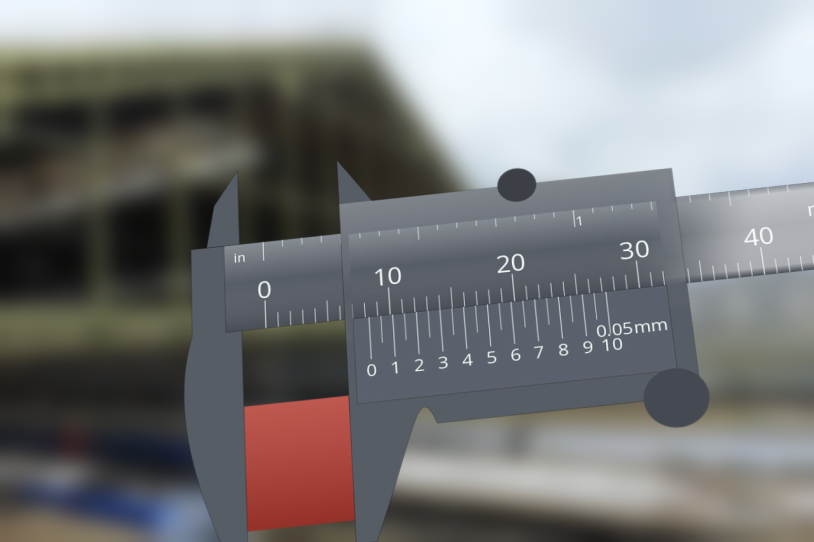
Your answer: **8.3** mm
